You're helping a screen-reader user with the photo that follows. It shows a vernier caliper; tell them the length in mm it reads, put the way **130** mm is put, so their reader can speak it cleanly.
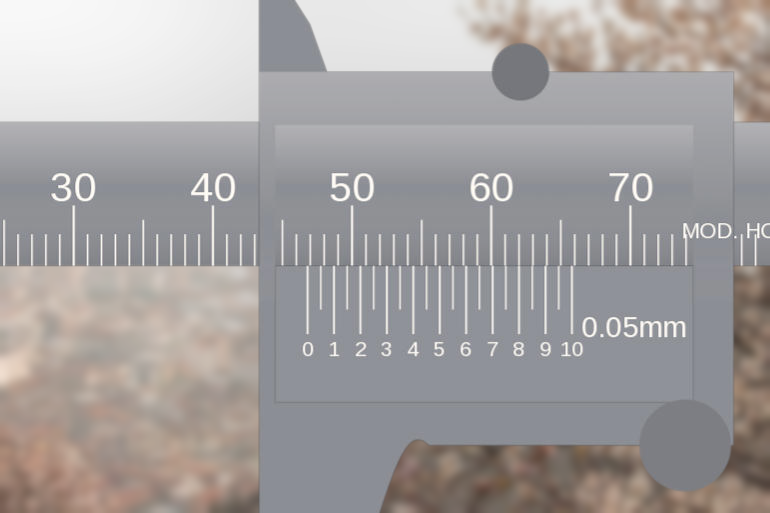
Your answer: **46.8** mm
